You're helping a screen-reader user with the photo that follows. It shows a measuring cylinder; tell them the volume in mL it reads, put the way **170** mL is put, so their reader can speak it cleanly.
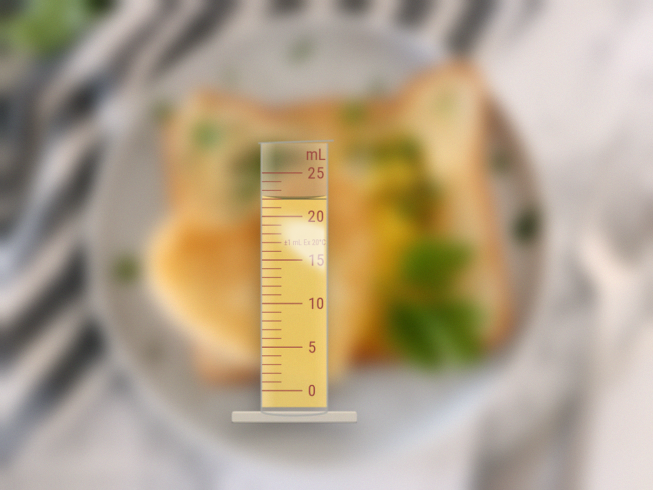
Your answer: **22** mL
